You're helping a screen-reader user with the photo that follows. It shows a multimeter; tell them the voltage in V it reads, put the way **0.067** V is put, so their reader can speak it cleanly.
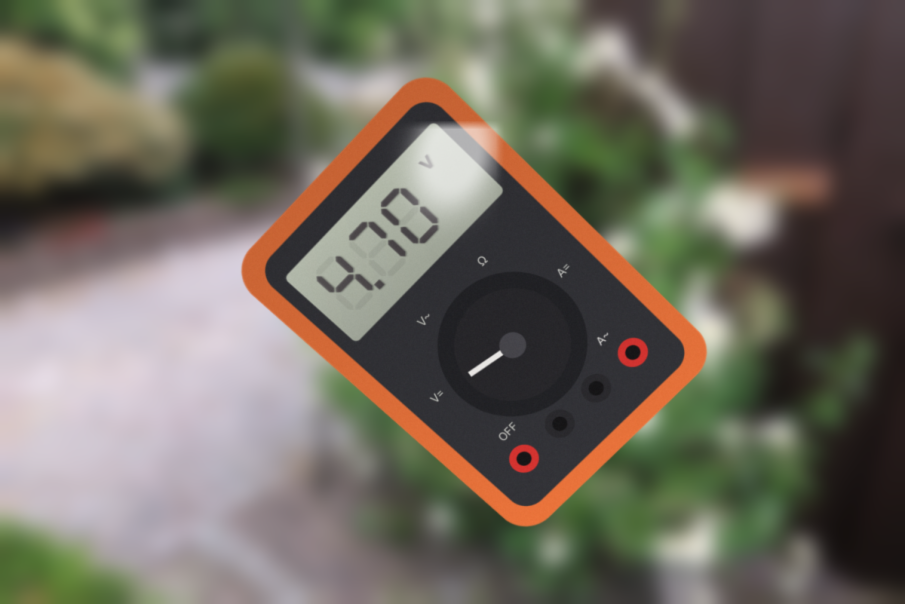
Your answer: **4.70** V
